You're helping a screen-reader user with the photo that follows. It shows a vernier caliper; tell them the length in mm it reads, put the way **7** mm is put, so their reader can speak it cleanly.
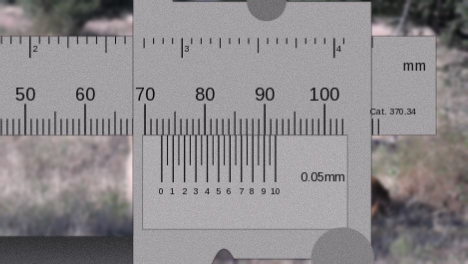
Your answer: **72.8** mm
